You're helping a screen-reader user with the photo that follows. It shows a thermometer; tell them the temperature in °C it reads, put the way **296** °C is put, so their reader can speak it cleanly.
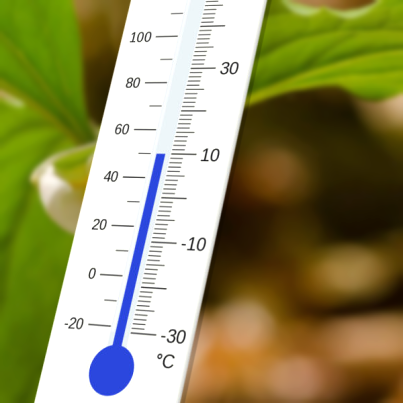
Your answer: **10** °C
